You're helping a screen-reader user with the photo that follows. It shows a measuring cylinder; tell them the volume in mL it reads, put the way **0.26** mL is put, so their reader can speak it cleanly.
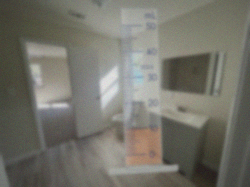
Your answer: **10** mL
